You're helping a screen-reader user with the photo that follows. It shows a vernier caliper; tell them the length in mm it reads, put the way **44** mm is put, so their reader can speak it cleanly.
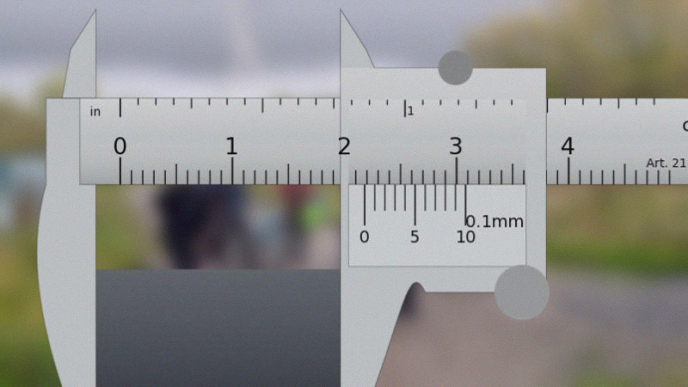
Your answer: **21.8** mm
